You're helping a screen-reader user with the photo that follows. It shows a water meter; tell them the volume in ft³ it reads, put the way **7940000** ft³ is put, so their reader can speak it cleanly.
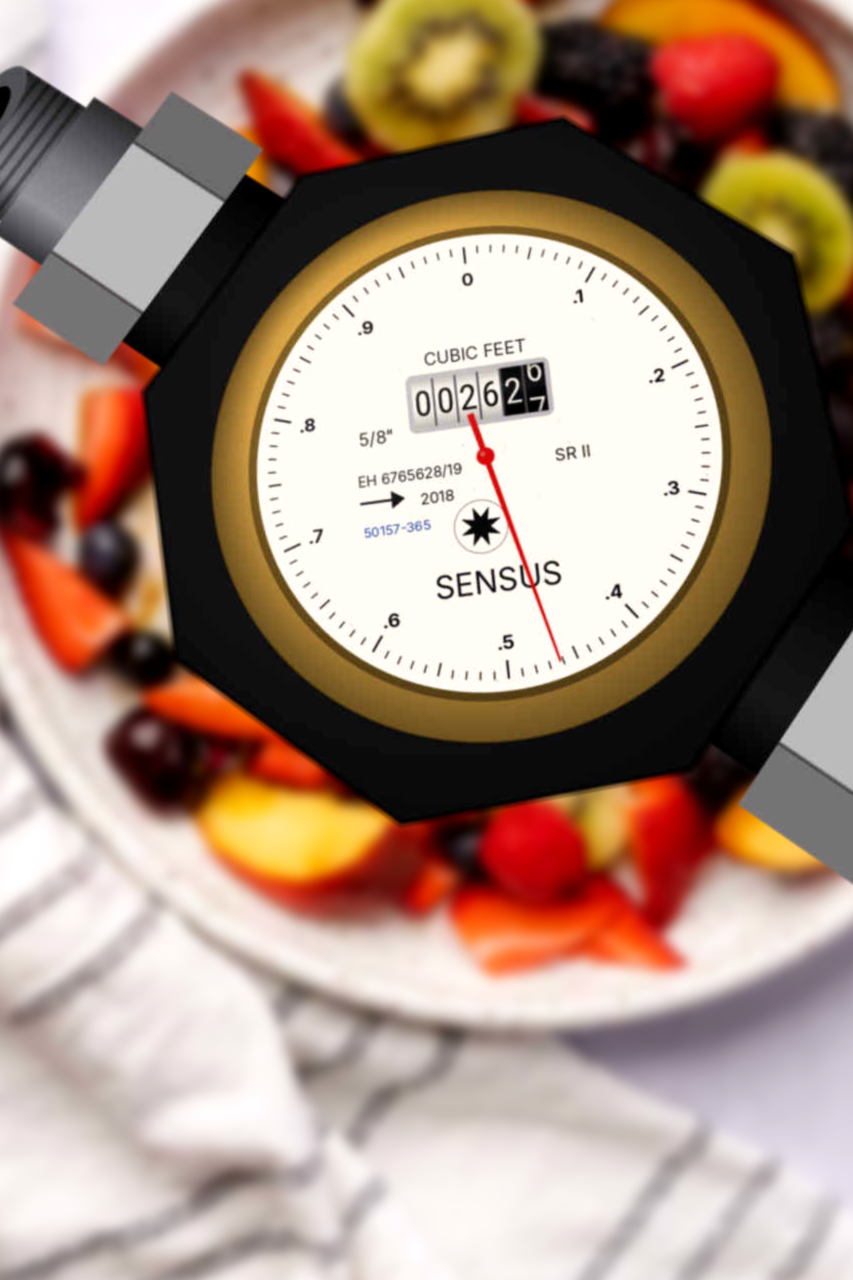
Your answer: **2626.46** ft³
